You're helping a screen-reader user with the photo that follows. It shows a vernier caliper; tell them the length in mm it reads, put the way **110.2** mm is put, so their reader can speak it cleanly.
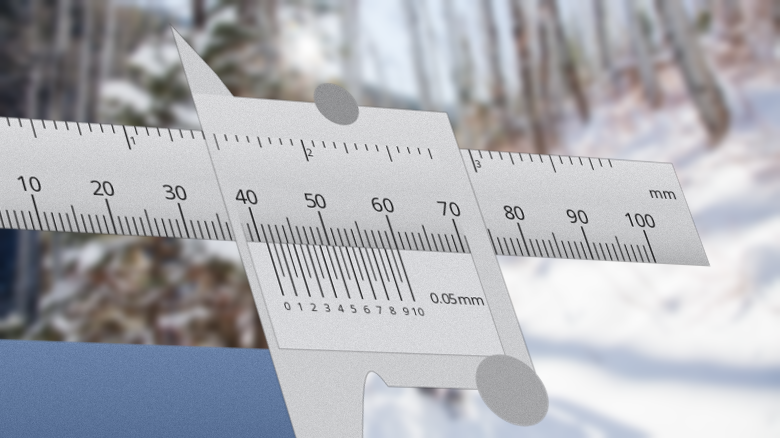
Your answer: **41.0** mm
